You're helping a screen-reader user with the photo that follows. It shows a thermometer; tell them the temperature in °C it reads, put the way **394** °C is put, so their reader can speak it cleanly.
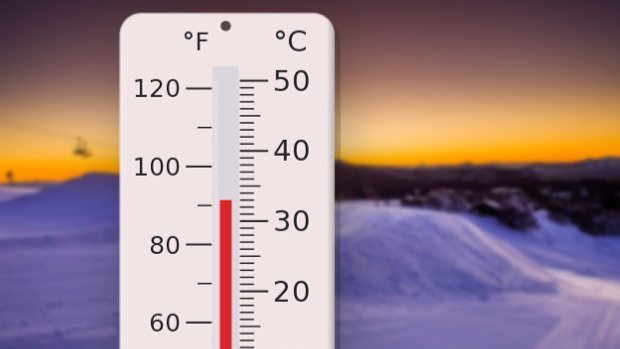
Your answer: **33** °C
